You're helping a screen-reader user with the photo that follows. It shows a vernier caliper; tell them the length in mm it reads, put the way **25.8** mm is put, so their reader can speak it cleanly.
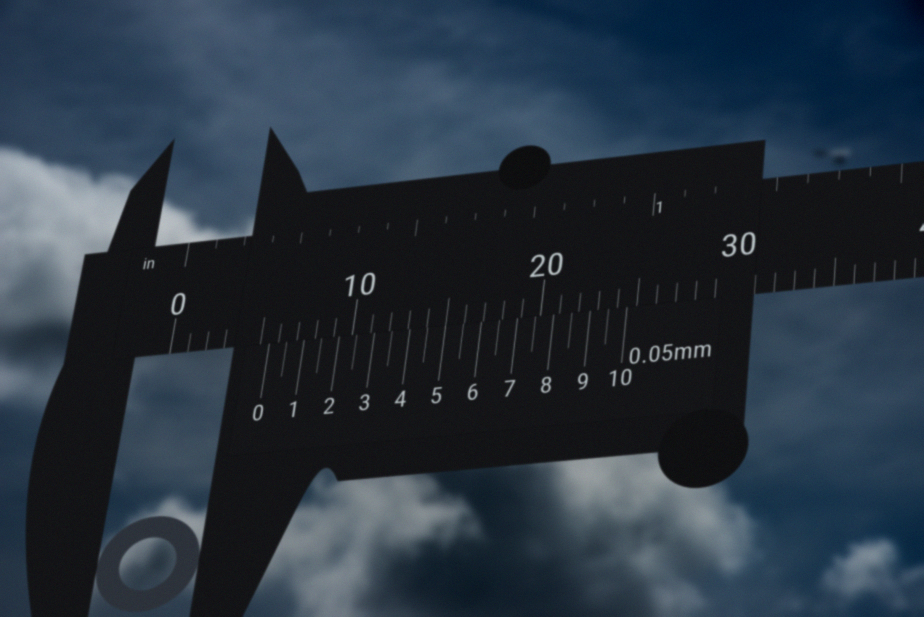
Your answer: **5.5** mm
